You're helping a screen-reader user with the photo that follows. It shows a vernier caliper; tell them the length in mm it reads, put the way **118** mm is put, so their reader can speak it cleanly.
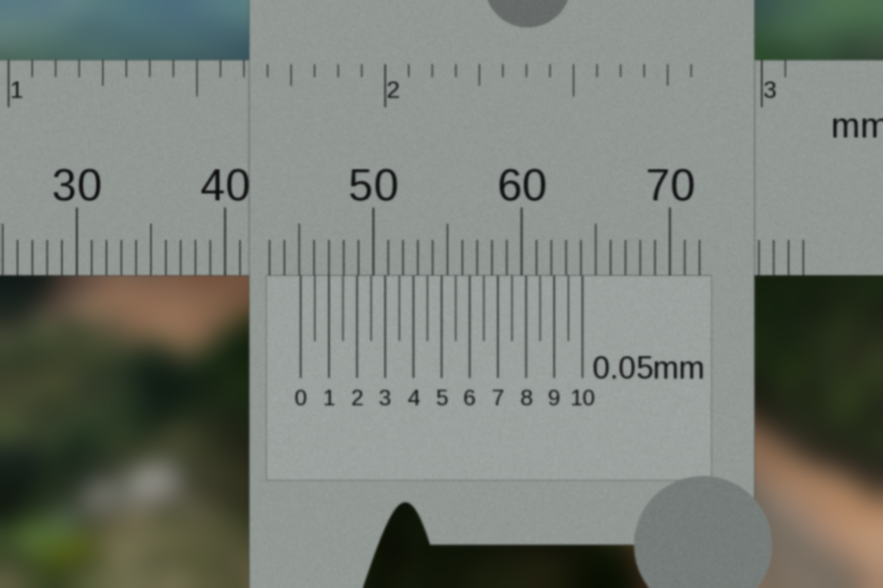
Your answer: **45.1** mm
